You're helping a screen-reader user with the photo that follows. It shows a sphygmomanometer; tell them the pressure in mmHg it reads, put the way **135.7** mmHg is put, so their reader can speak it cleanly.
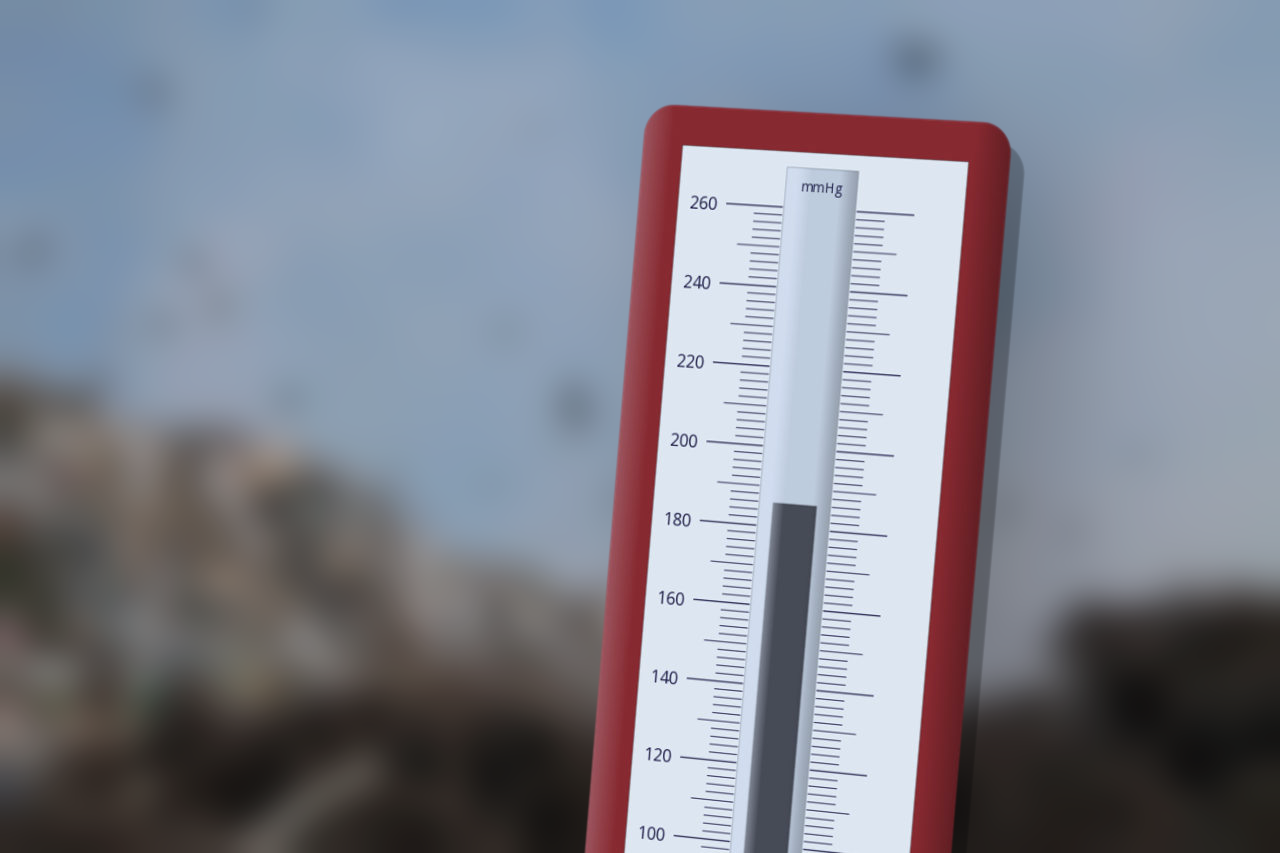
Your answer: **186** mmHg
